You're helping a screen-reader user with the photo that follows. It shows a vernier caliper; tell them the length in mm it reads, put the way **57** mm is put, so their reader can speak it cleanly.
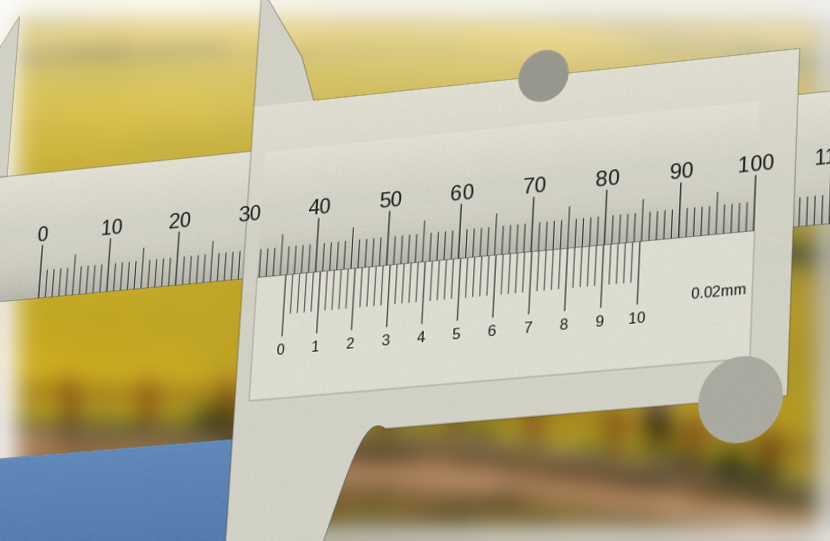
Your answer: **35.8** mm
